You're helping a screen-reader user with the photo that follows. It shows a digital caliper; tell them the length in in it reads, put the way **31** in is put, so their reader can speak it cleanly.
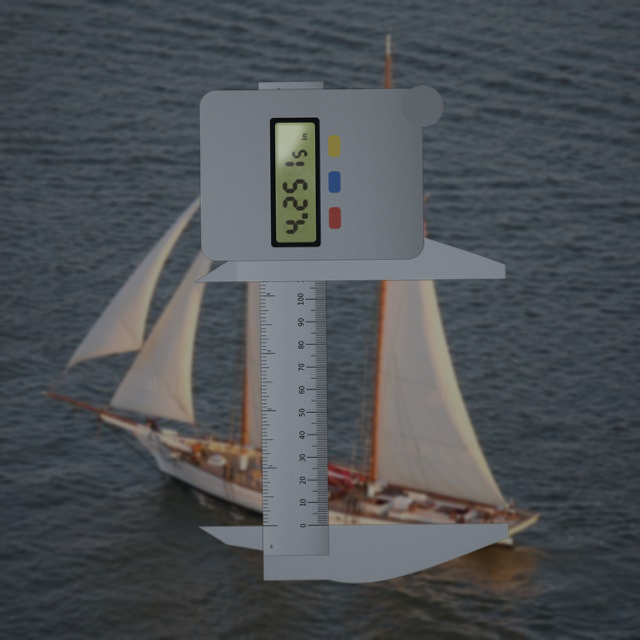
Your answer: **4.2515** in
